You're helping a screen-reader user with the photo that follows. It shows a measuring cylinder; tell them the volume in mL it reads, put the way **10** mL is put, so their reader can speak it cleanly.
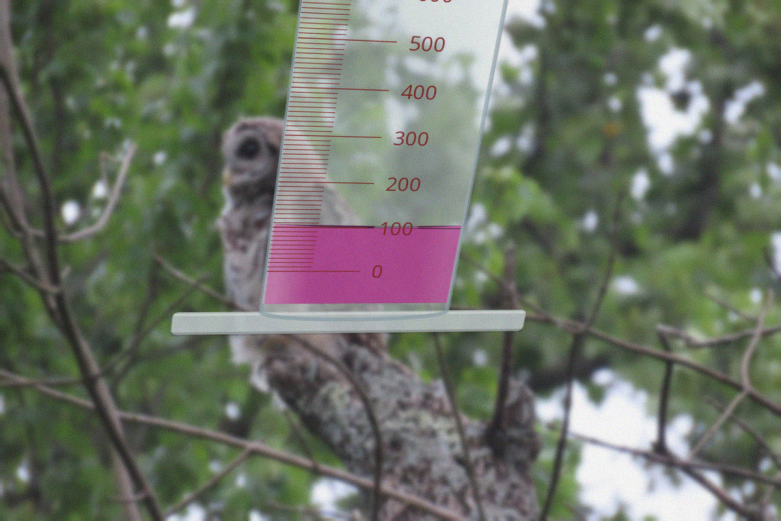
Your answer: **100** mL
